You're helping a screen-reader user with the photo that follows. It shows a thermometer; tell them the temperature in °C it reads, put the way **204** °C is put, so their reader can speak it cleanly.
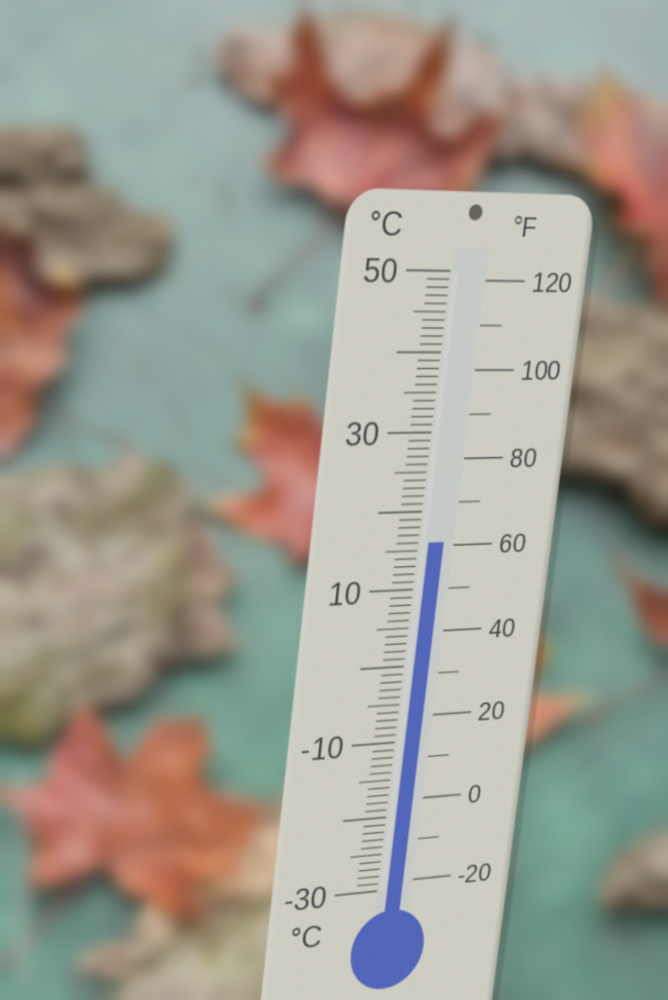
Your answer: **16** °C
